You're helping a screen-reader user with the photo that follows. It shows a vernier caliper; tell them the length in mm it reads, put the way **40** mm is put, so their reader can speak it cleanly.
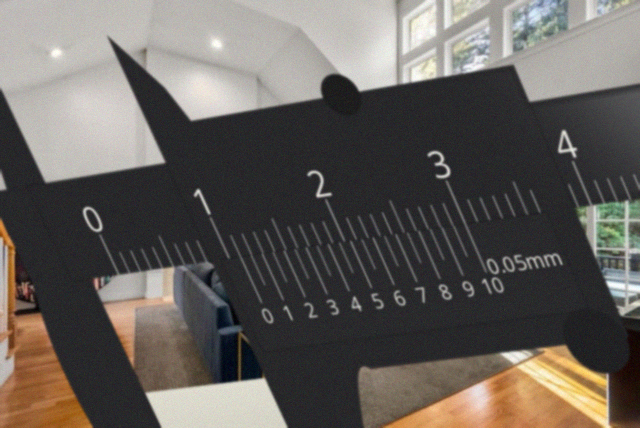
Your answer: **11.0** mm
